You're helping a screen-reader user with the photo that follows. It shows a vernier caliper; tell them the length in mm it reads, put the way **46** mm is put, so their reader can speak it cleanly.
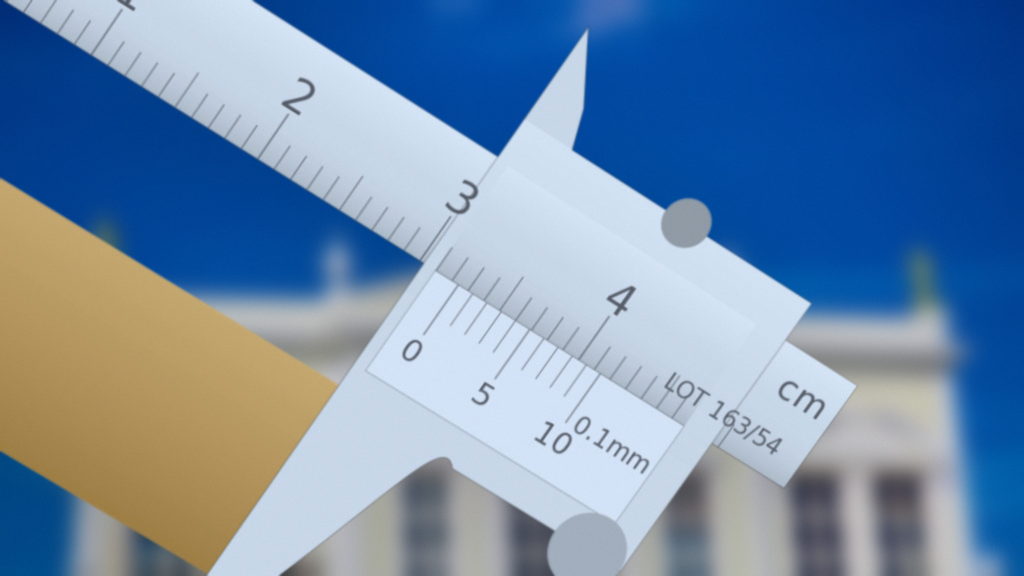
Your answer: **32.4** mm
